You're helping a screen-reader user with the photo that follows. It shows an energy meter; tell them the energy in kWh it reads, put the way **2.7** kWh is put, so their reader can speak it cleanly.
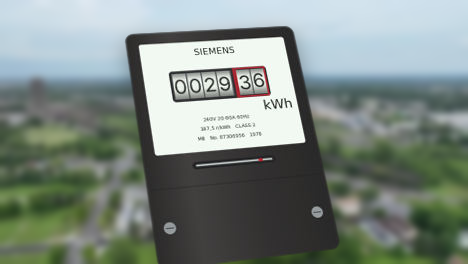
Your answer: **29.36** kWh
